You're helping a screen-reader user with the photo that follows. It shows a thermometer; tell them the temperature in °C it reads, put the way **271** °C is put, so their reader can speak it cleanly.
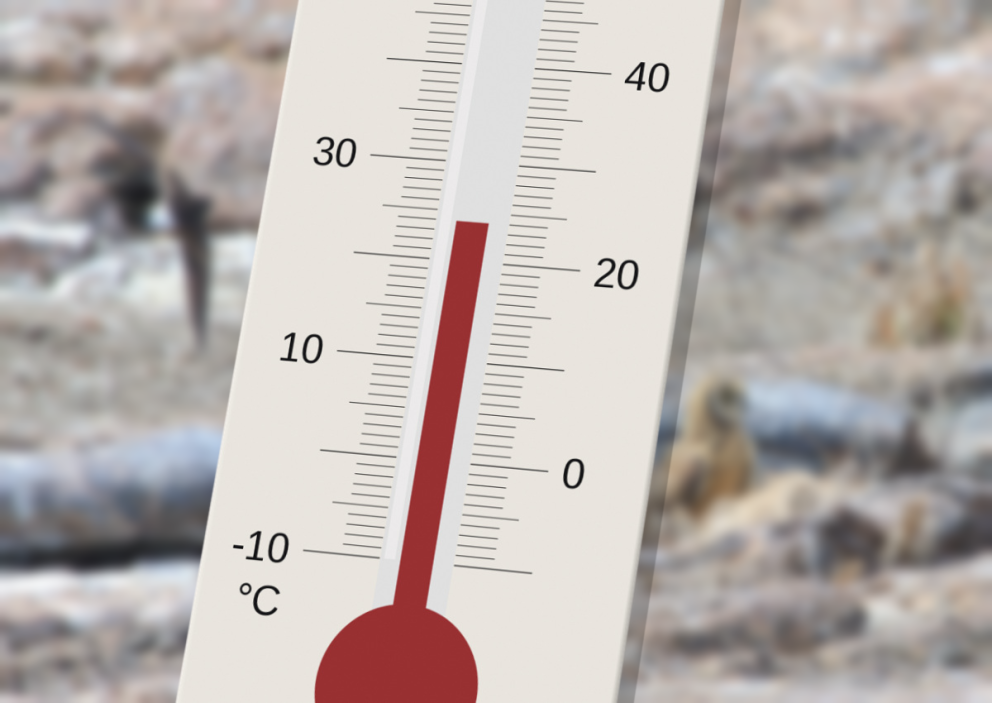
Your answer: **24** °C
